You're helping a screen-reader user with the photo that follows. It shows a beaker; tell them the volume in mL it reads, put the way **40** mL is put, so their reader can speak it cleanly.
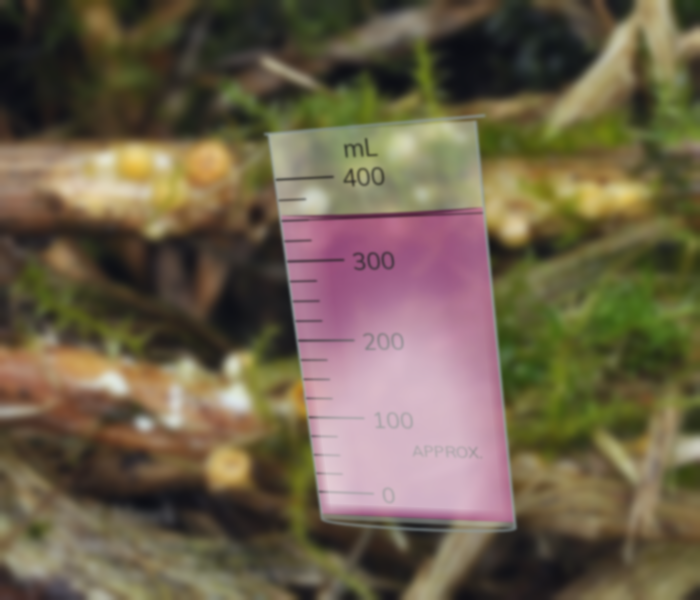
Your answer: **350** mL
